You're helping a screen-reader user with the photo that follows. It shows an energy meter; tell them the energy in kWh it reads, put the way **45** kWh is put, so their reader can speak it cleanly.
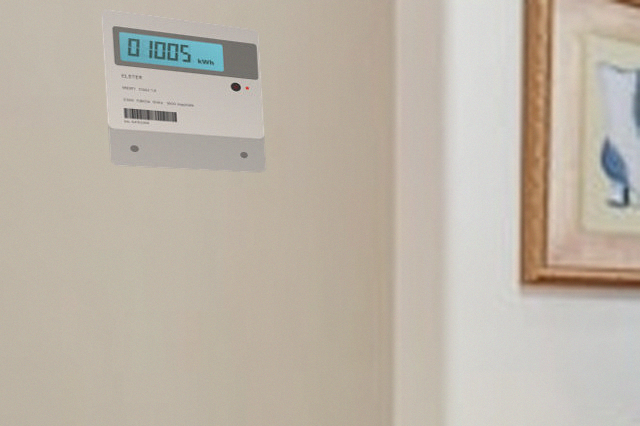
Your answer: **1005** kWh
